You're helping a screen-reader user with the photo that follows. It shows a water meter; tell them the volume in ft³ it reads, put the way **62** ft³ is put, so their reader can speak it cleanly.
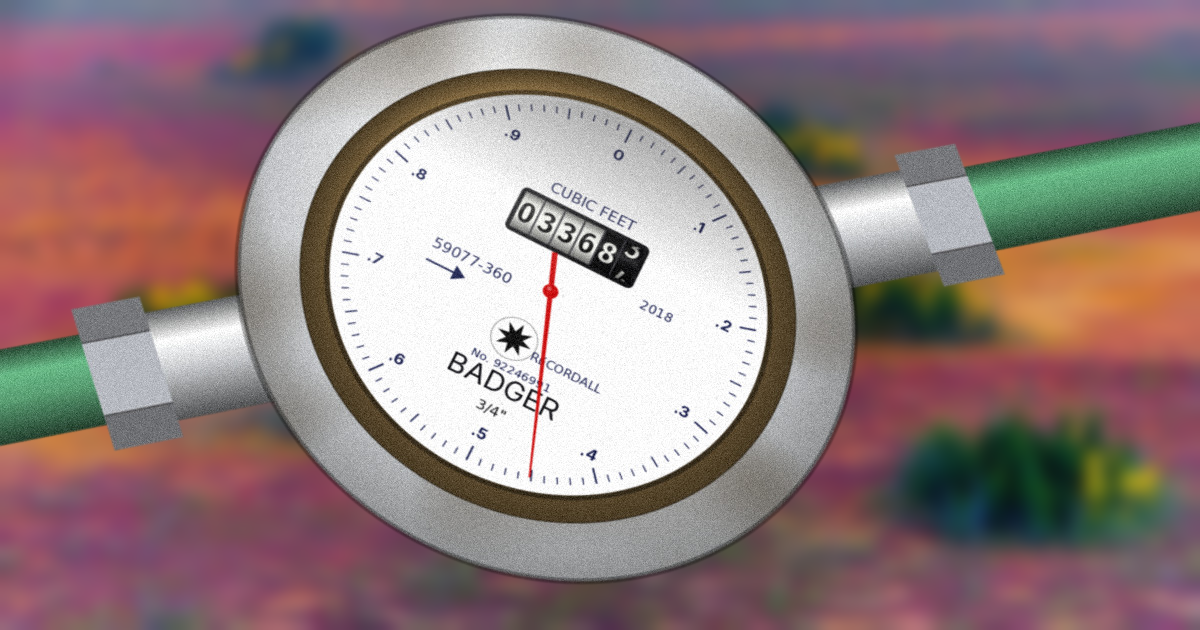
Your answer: **33683.45** ft³
